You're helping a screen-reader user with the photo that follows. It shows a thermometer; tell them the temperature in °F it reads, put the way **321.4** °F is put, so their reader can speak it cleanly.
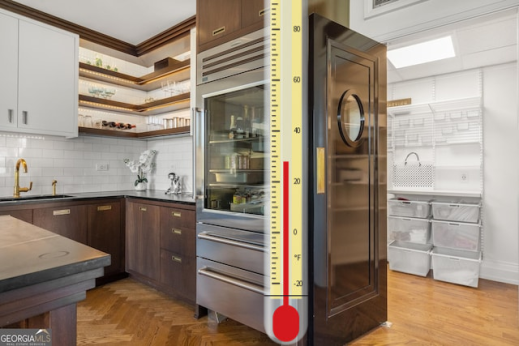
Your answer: **28** °F
